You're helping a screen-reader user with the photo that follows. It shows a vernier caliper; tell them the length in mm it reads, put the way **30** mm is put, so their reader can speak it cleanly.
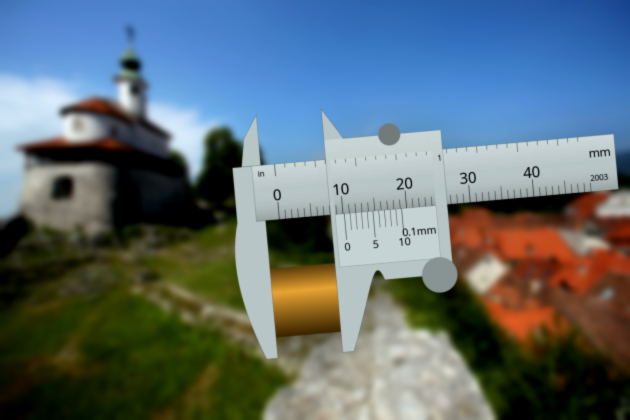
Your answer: **10.2** mm
